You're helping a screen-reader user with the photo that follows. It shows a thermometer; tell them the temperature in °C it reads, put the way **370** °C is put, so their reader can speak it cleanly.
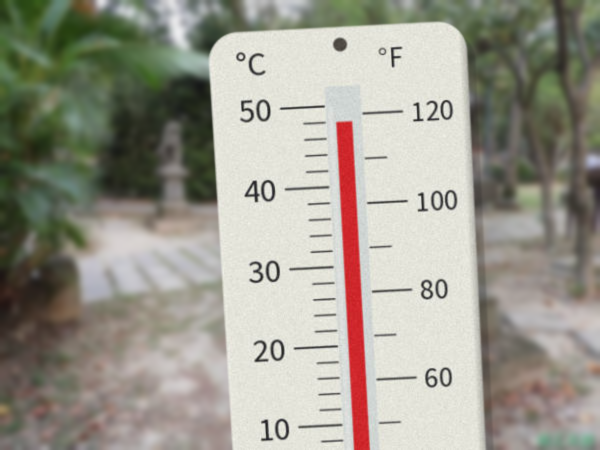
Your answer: **48** °C
